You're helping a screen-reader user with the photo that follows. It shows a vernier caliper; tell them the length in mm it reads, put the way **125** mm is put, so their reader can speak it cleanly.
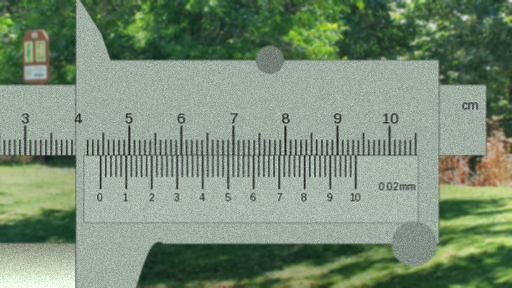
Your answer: **44.5** mm
